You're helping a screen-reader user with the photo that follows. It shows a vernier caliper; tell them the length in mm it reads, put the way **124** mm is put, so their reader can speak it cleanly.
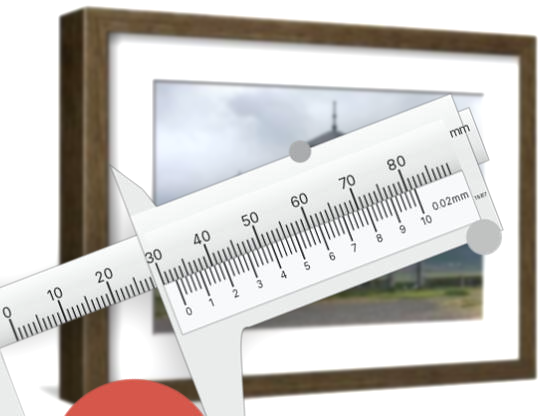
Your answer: **32.5** mm
